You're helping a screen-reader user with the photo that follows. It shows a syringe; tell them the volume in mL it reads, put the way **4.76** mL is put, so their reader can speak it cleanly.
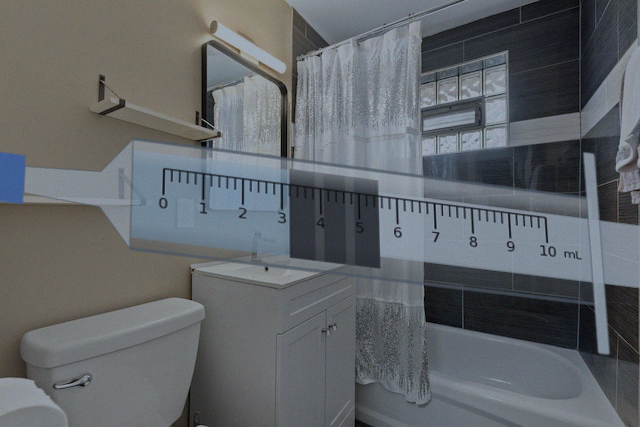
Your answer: **3.2** mL
